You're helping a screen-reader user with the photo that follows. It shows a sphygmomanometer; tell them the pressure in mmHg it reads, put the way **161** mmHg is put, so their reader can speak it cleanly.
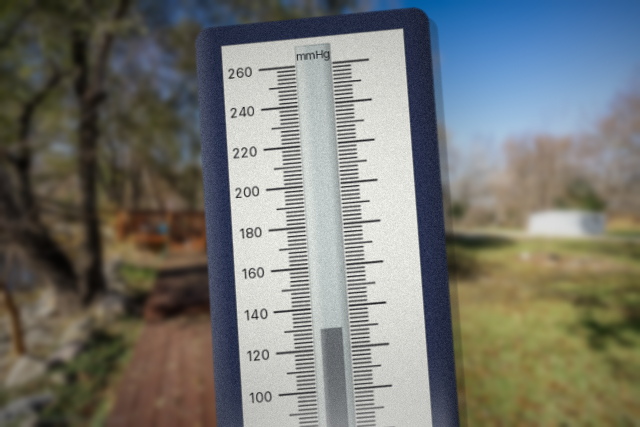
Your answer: **130** mmHg
